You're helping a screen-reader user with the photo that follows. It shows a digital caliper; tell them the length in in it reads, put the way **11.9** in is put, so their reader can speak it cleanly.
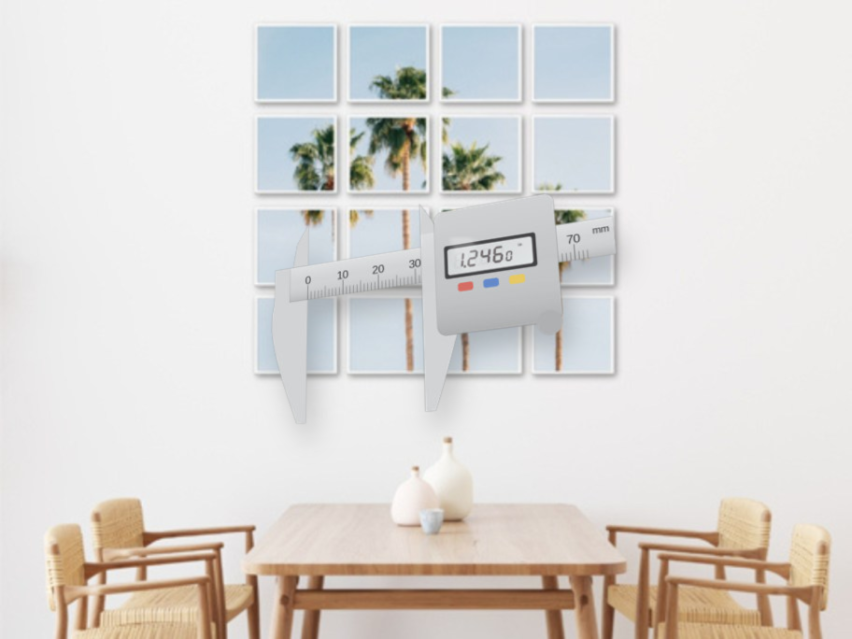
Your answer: **1.2460** in
